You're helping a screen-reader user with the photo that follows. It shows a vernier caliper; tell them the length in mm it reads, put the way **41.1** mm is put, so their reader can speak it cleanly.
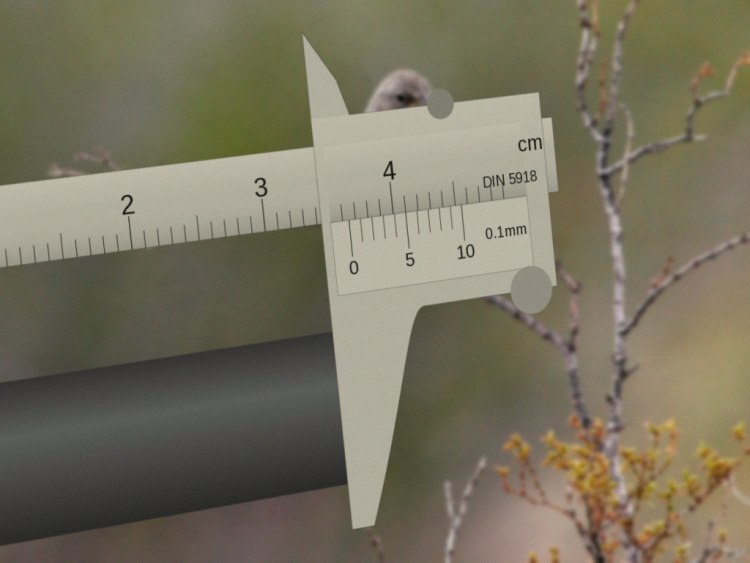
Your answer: **36.5** mm
